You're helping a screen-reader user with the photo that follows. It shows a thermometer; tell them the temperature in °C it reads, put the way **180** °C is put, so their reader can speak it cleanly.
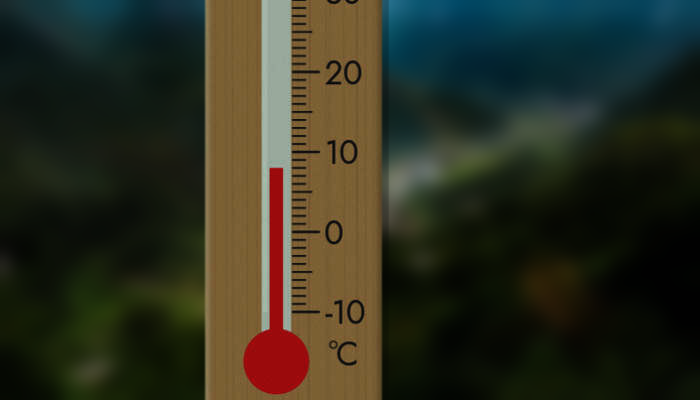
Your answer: **8** °C
